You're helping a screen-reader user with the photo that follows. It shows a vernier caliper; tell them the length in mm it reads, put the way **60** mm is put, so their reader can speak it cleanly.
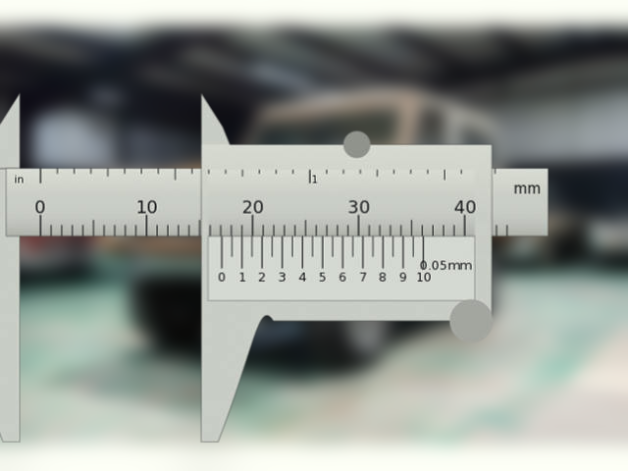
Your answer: **17.1** mm
